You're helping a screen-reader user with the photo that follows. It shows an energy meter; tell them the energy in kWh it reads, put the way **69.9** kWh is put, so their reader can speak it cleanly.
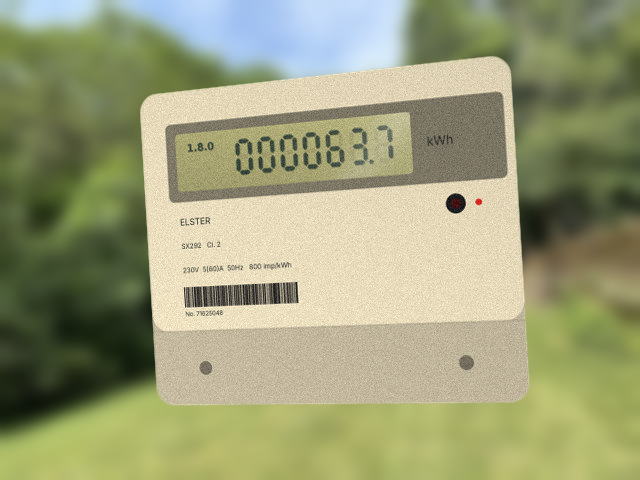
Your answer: **63.7** kWh
